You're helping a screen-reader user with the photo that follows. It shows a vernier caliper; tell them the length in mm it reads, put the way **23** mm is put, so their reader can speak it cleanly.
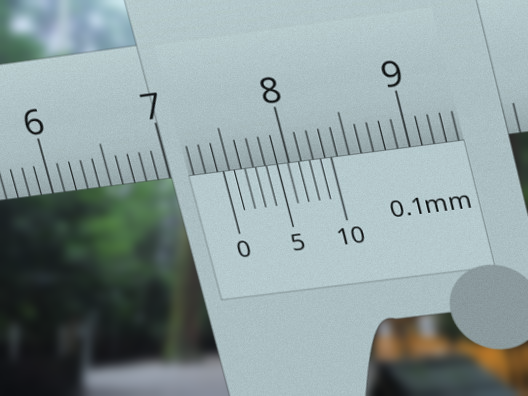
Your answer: **74.5** mm
